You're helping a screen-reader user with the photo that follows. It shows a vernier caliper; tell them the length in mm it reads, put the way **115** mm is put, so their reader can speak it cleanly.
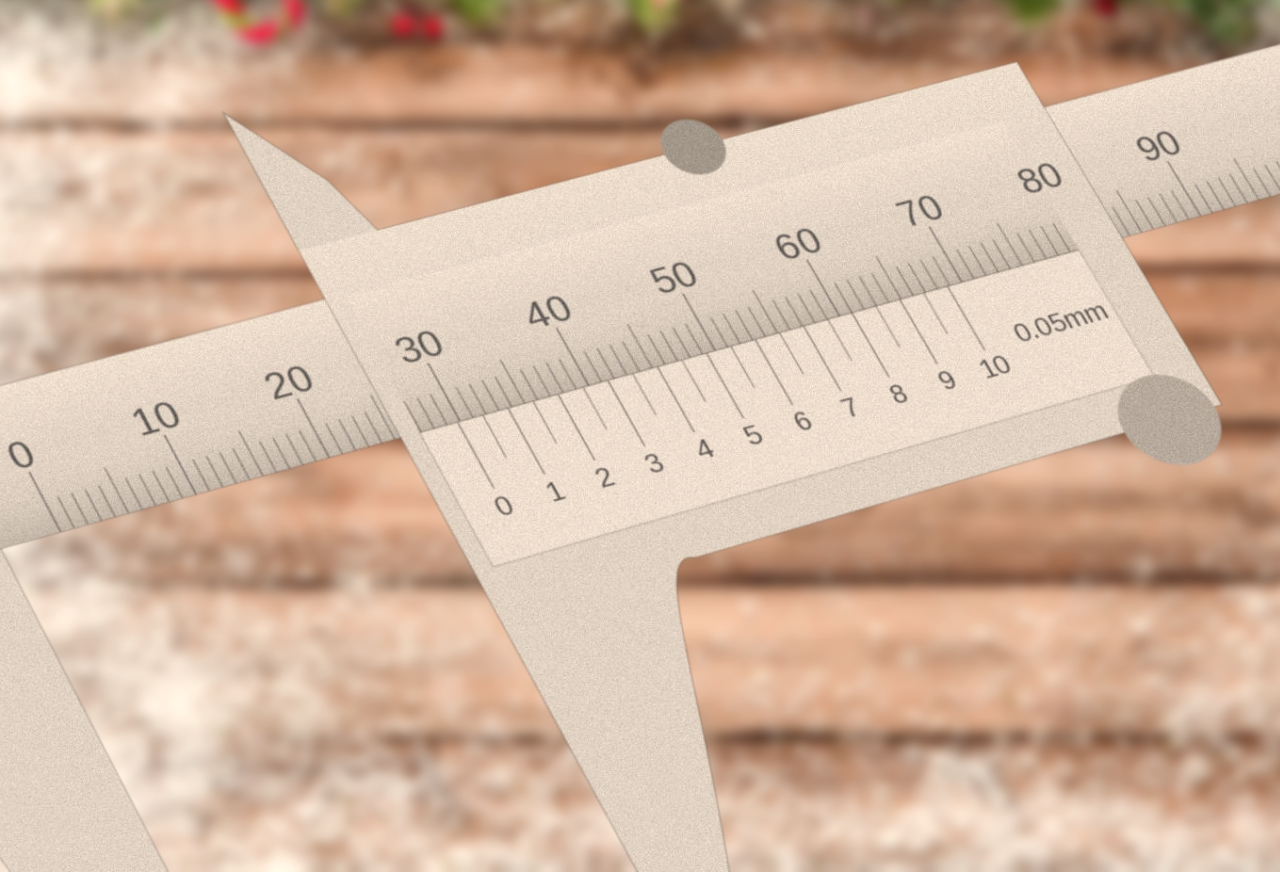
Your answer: **29.8** mm
